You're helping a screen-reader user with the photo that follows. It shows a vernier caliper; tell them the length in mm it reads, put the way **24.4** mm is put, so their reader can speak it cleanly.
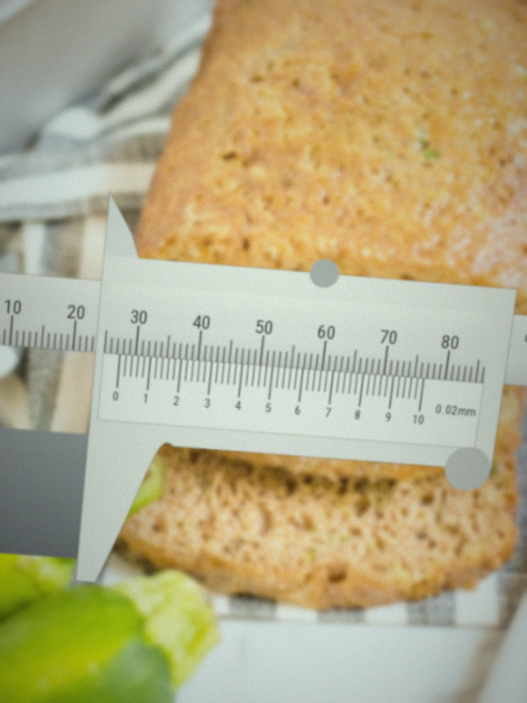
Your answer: **27.5** mm
